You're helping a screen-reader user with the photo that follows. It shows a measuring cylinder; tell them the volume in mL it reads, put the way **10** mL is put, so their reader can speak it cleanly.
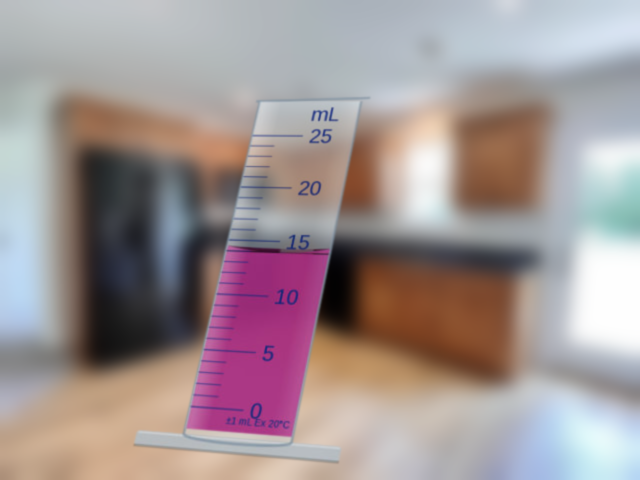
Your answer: **14** mL
